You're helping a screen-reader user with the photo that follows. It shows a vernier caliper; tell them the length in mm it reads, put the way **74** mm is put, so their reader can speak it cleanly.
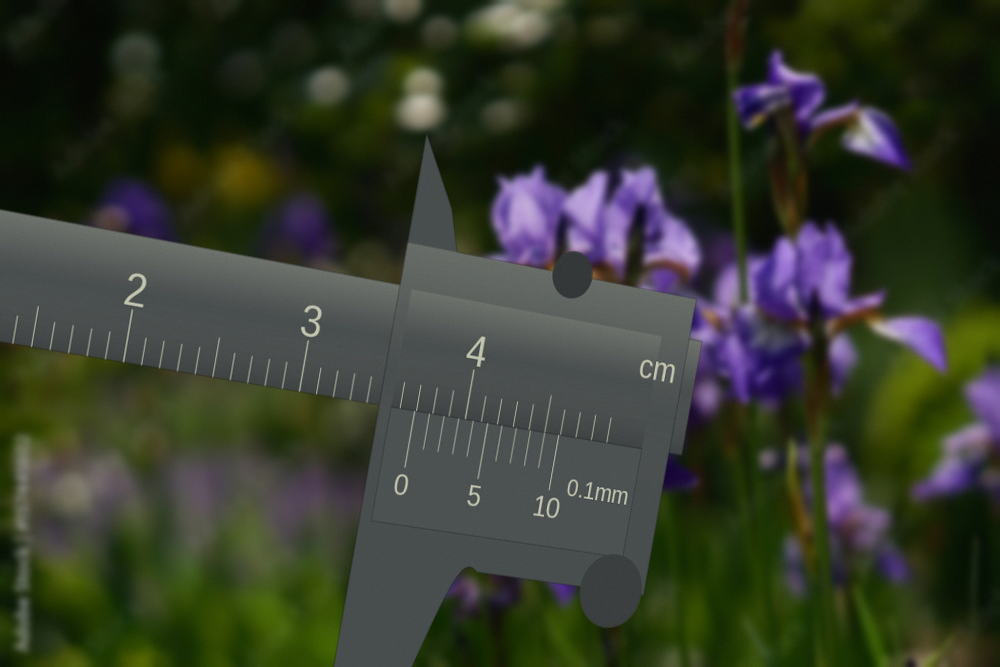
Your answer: **36.9** mm
